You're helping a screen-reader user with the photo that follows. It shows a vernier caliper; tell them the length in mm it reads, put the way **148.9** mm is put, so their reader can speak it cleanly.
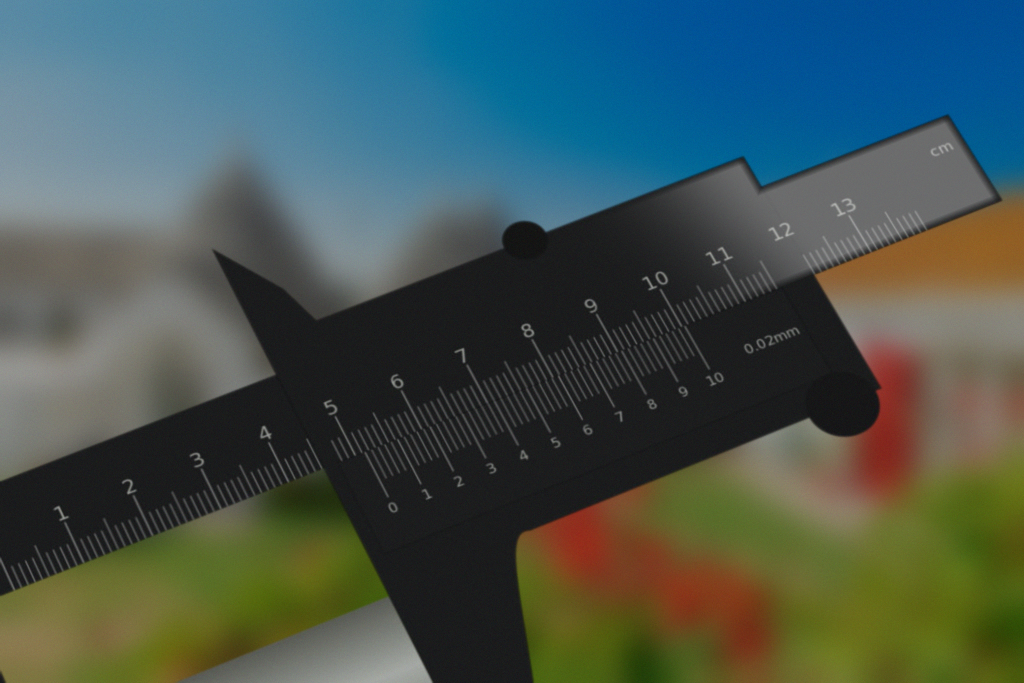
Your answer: **51.4** mm
